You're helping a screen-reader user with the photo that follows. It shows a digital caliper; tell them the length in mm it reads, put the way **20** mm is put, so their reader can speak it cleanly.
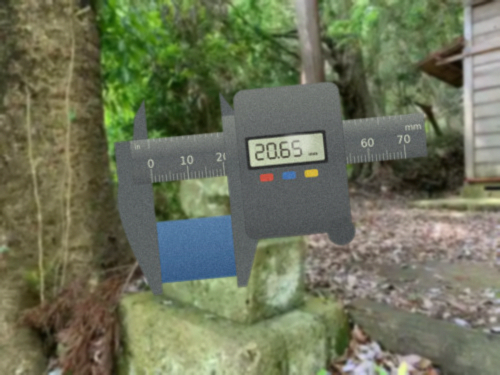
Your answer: **20.65** mm
